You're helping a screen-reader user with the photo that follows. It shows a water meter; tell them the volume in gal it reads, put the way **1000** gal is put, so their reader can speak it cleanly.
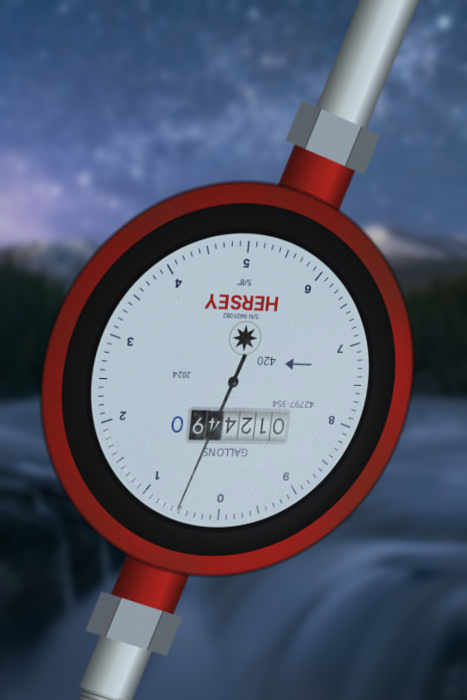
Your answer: **124490.5** gal
